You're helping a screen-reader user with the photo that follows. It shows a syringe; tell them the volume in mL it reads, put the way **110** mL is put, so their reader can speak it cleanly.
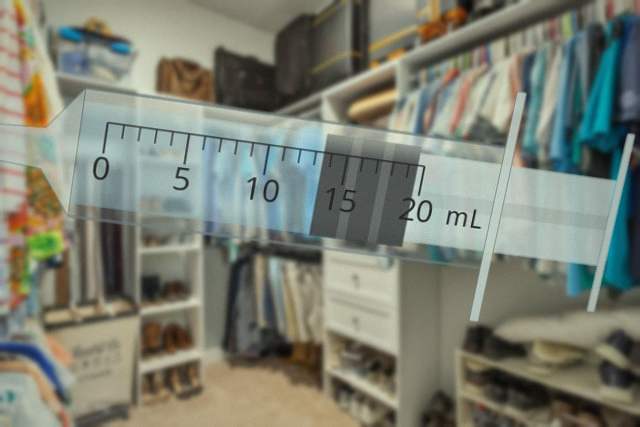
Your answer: **13.5** mL
